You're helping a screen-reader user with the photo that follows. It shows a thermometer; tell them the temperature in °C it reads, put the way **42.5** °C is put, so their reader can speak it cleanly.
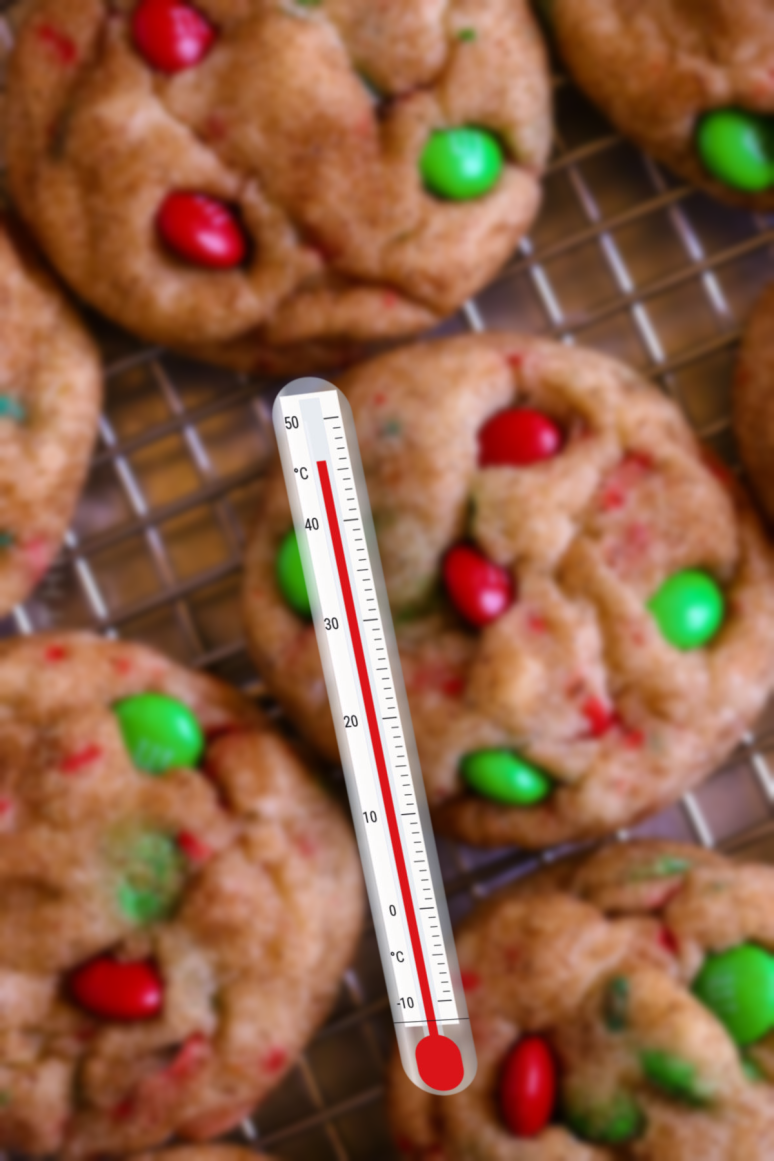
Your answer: **46** °C
